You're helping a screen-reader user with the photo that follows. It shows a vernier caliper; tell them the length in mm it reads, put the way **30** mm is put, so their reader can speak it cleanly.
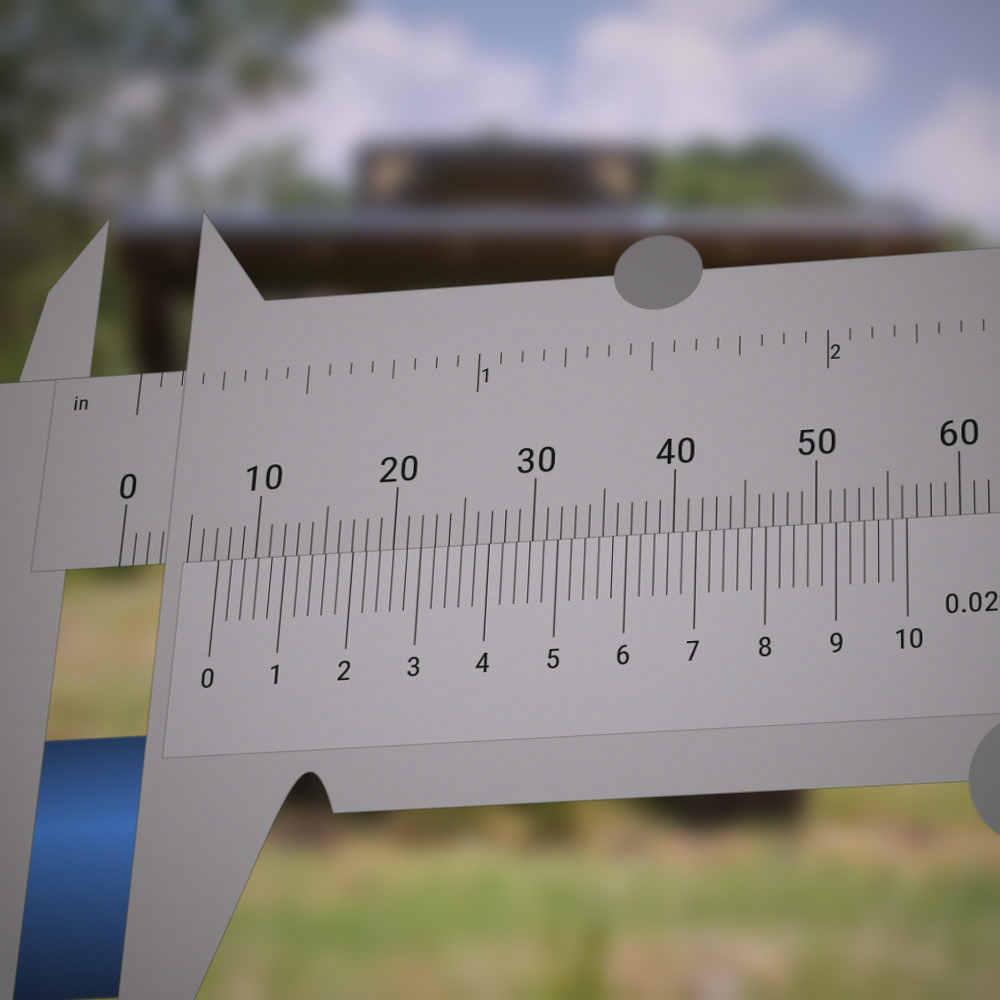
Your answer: **7.3** mm
